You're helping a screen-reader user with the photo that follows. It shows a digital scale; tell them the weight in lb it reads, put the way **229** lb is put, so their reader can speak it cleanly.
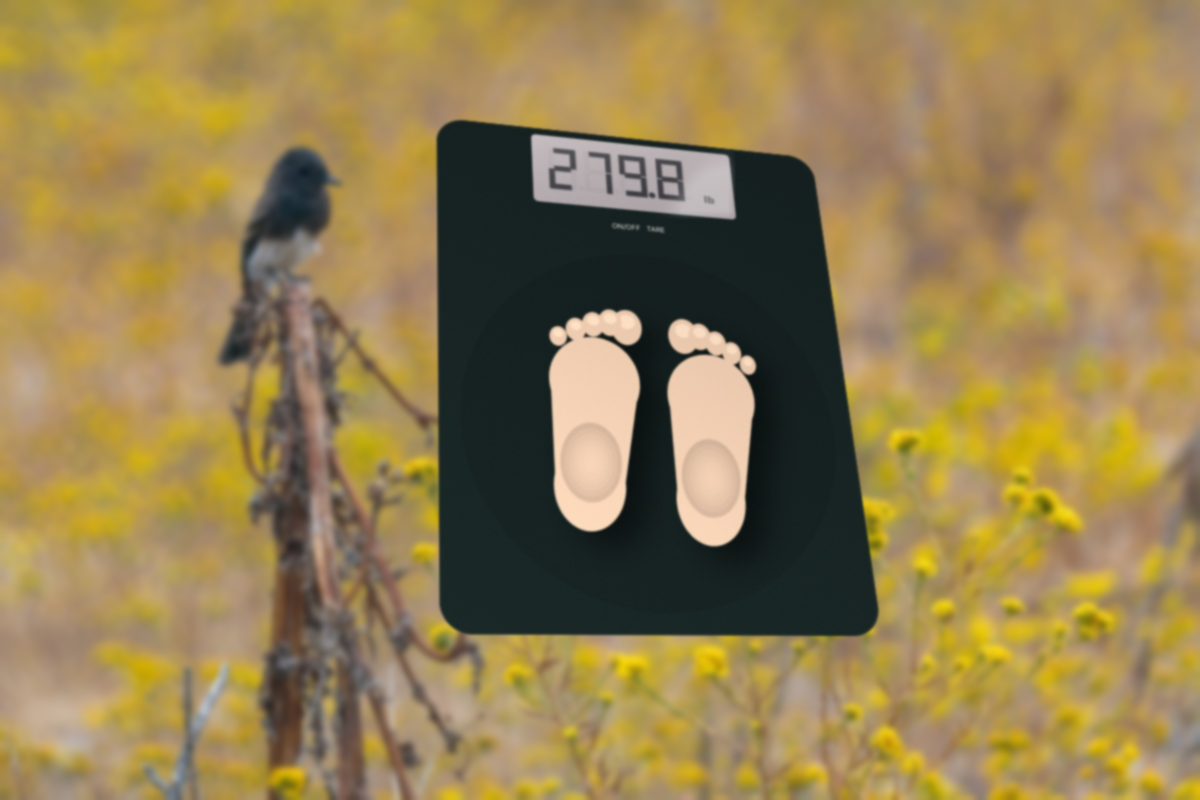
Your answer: **279.8** lb
